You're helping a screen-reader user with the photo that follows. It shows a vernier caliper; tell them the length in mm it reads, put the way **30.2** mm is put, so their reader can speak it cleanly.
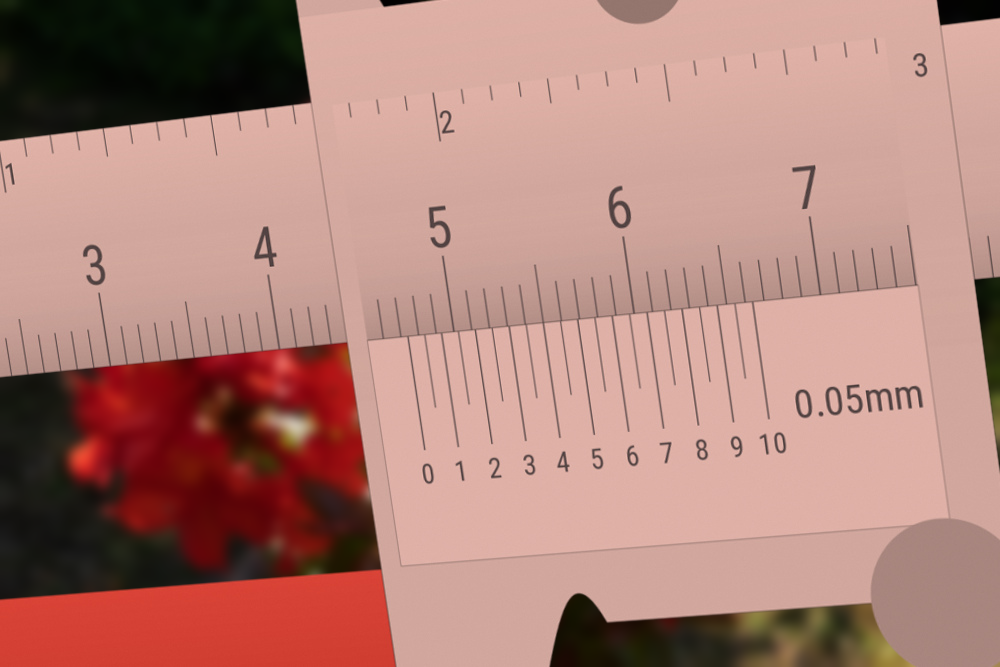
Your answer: **47.4** mm
